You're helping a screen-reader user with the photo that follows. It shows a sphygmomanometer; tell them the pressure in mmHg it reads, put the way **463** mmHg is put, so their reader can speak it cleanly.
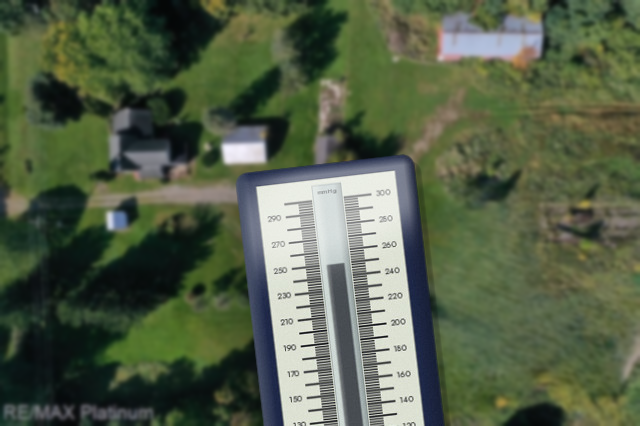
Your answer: **250** mmHg
